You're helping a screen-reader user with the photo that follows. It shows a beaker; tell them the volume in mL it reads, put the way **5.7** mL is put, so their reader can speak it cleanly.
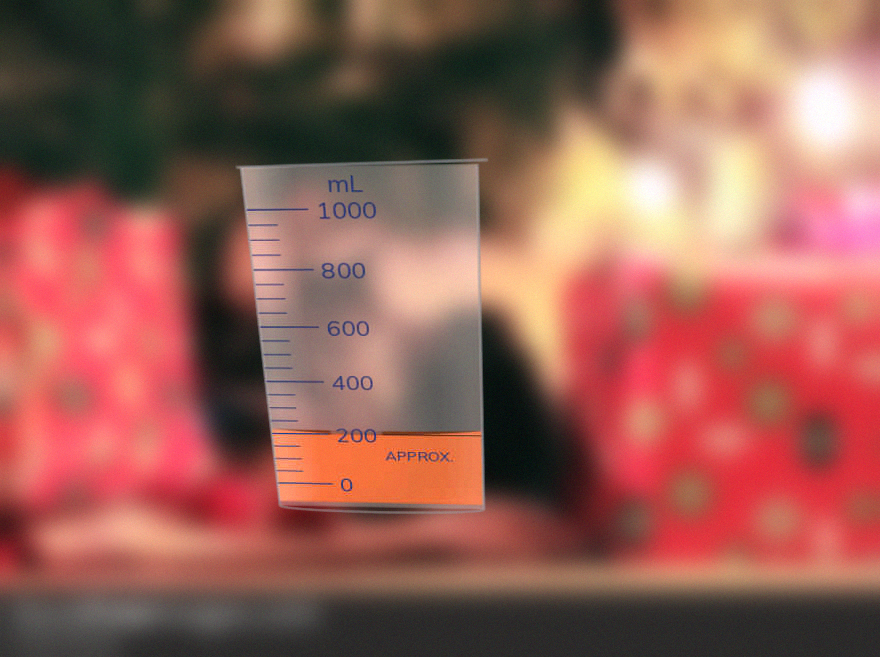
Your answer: **200** mL
